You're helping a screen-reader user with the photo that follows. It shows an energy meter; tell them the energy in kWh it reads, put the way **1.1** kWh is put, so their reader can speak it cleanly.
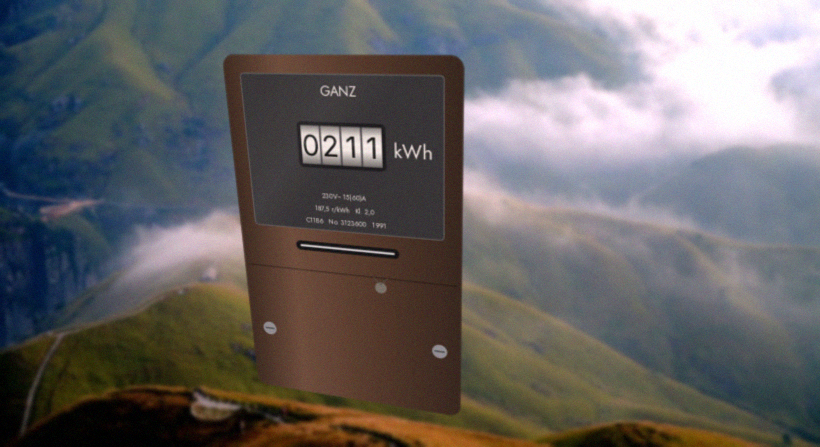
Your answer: **211** kWh
